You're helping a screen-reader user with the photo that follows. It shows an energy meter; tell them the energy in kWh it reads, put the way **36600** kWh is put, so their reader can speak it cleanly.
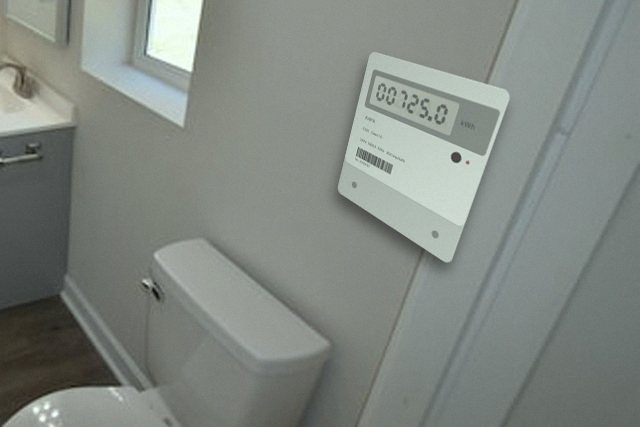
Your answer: **725.0** kWh
